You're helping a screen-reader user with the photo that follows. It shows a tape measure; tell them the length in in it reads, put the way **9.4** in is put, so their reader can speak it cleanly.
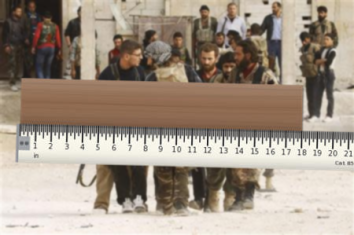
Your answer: **18** in
